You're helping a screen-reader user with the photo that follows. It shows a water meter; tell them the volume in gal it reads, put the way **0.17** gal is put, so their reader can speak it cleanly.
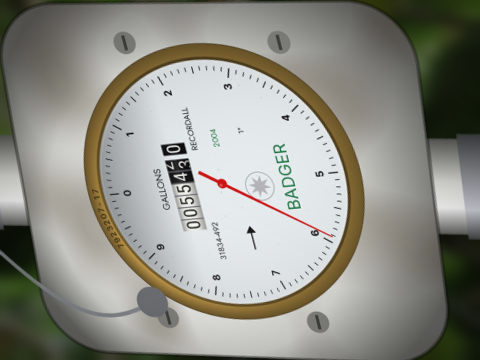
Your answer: **55425.9** gal
